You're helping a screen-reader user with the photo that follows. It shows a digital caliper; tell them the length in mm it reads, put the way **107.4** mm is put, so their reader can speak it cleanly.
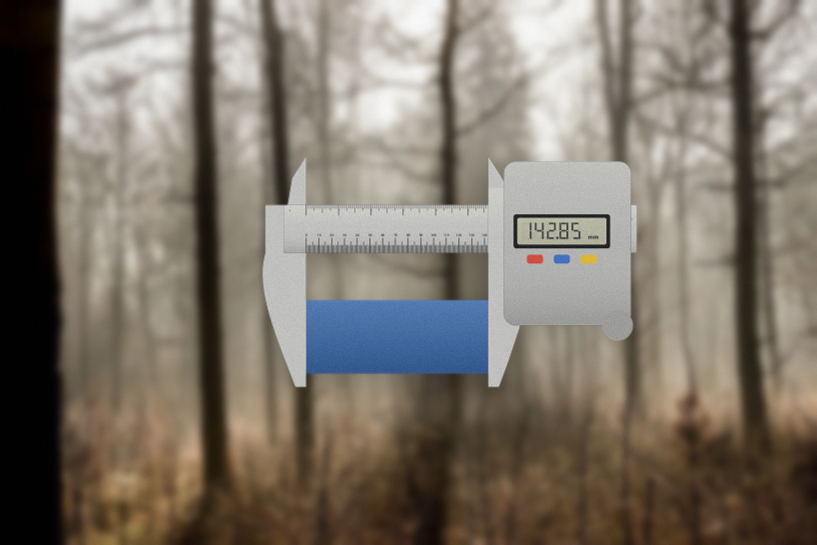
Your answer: **142.85** mm
